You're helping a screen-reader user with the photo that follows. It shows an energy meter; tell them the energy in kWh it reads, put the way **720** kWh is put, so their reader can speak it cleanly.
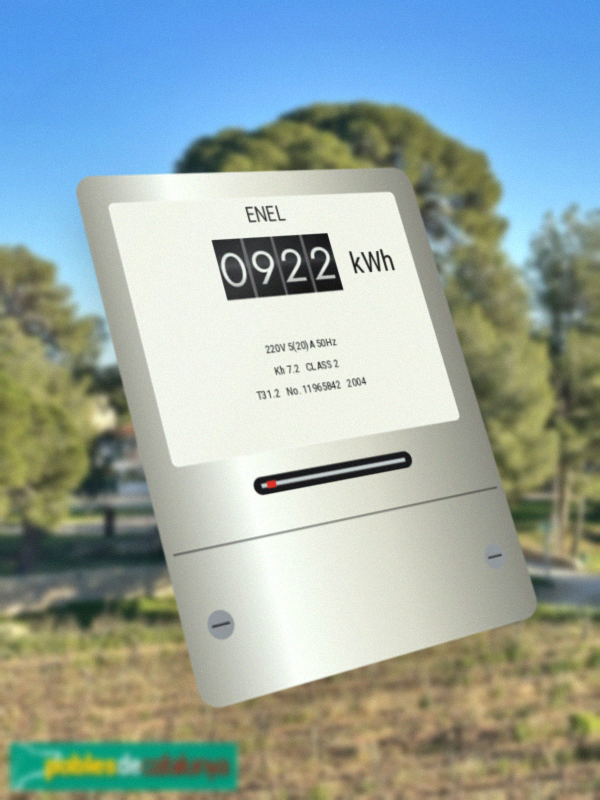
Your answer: **922** kWh
